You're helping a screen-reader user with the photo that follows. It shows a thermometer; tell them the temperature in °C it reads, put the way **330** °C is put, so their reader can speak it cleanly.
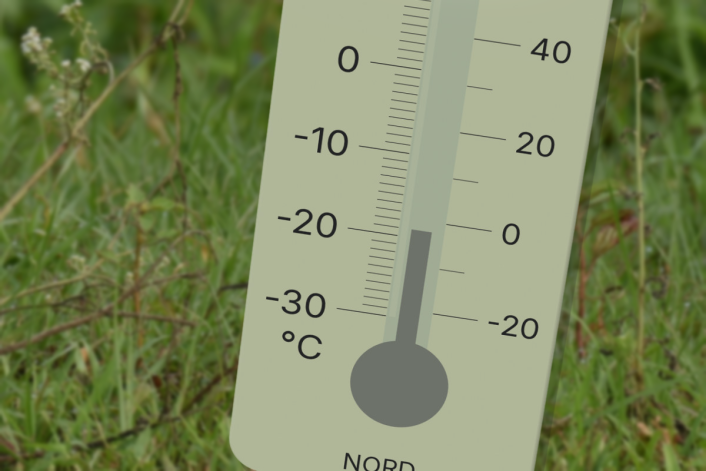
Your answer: **-19** °C
